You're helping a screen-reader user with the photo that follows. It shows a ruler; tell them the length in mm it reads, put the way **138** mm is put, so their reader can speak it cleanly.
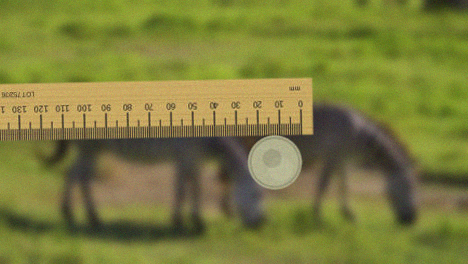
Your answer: **25** mm
